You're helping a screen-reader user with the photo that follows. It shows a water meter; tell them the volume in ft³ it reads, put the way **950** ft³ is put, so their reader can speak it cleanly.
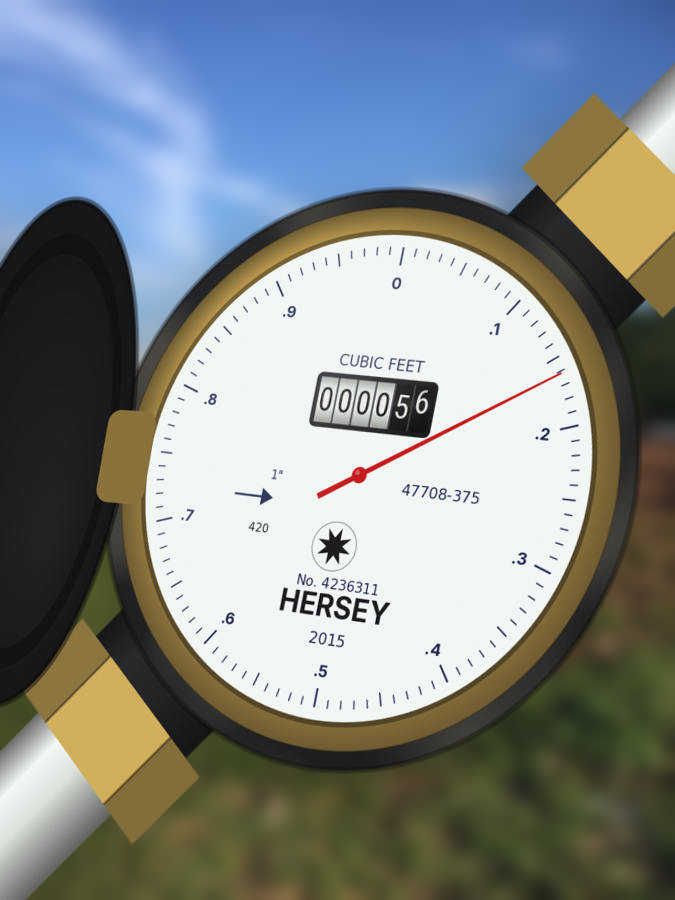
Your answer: **56.16** ft³
